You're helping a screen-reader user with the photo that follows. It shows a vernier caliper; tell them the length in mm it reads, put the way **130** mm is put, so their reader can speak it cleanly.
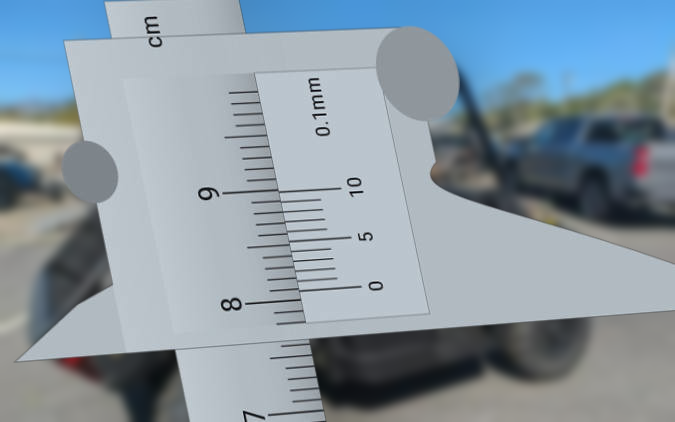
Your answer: **80.8** mm
